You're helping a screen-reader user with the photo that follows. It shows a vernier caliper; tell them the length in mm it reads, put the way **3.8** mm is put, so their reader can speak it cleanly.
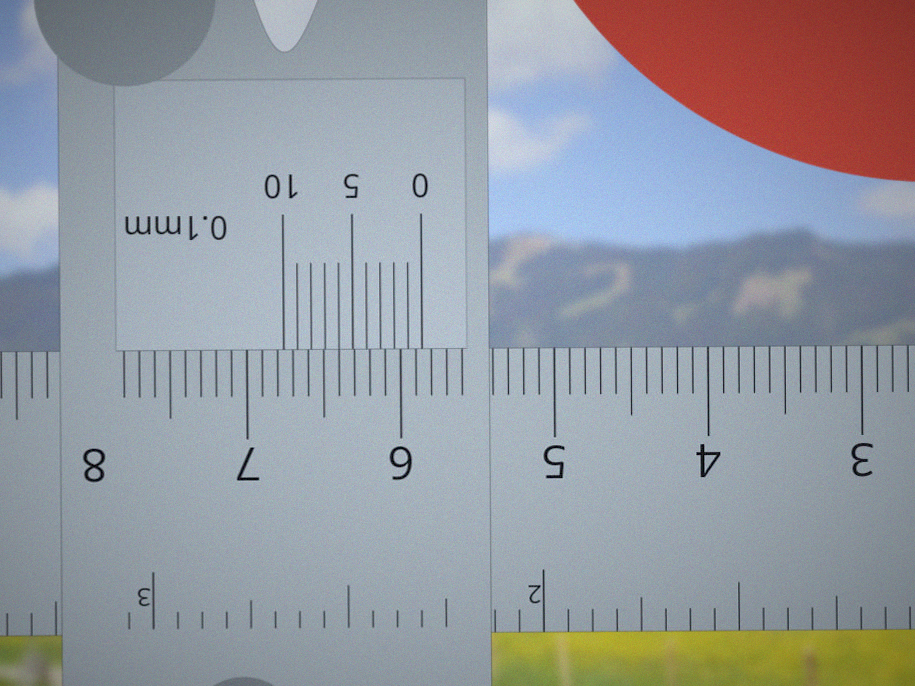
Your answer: **58.6** mm
